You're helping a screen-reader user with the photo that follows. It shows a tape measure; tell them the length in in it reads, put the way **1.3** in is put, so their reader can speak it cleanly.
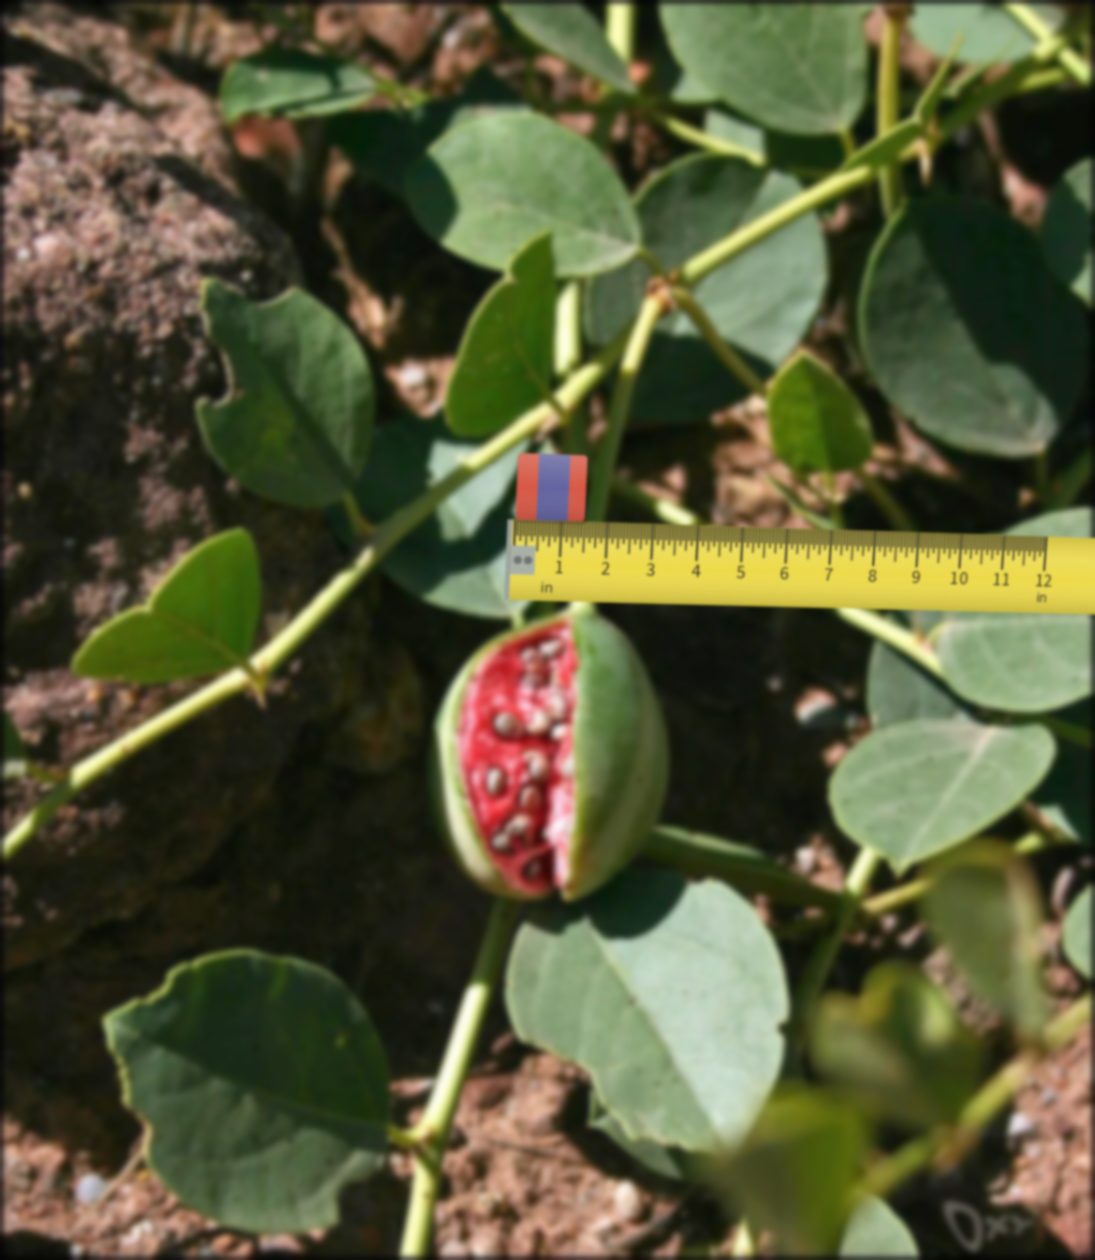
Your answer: **1.5** in
